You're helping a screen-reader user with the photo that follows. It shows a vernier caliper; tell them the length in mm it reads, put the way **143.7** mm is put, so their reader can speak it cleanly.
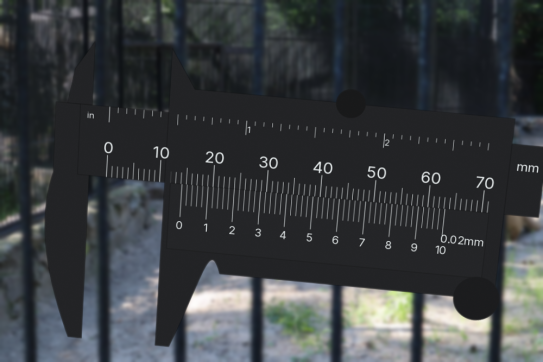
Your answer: **14.2** mm
